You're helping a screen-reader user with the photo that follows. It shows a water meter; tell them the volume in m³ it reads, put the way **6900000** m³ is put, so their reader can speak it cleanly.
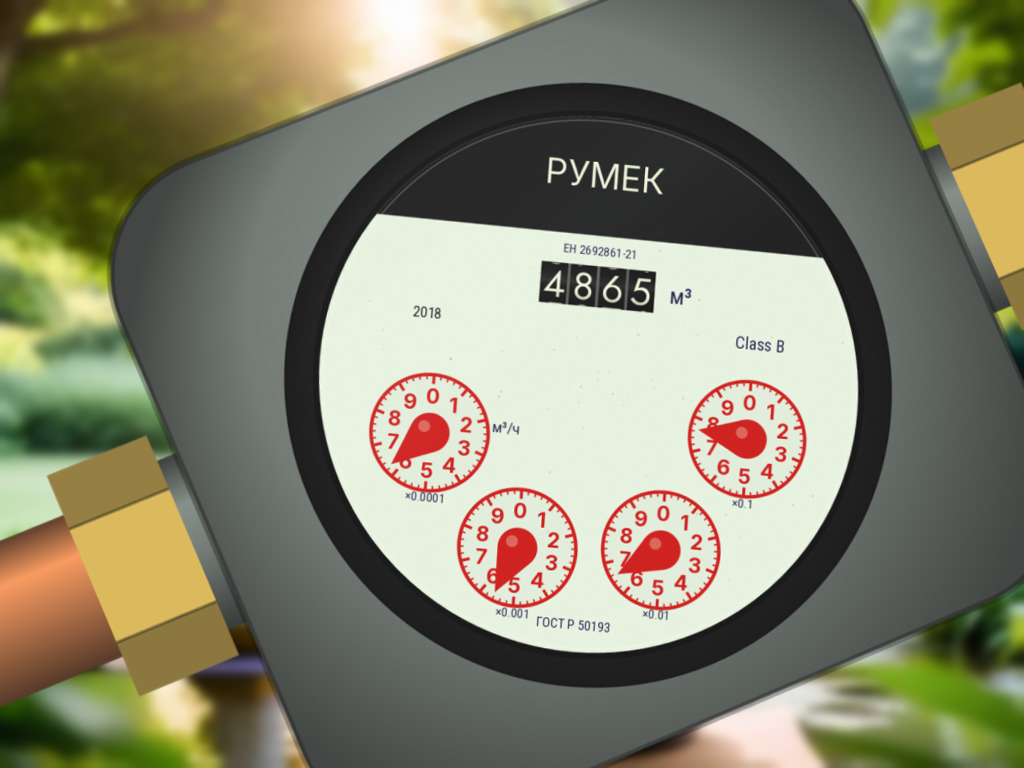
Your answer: **4865.7656** m³
